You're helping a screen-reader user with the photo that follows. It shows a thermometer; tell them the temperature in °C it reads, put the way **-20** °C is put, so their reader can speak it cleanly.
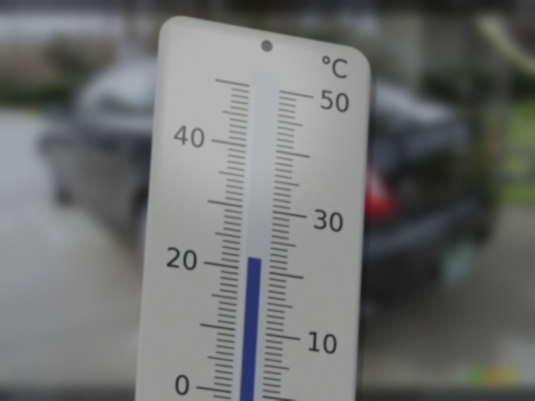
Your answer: **22** °C
